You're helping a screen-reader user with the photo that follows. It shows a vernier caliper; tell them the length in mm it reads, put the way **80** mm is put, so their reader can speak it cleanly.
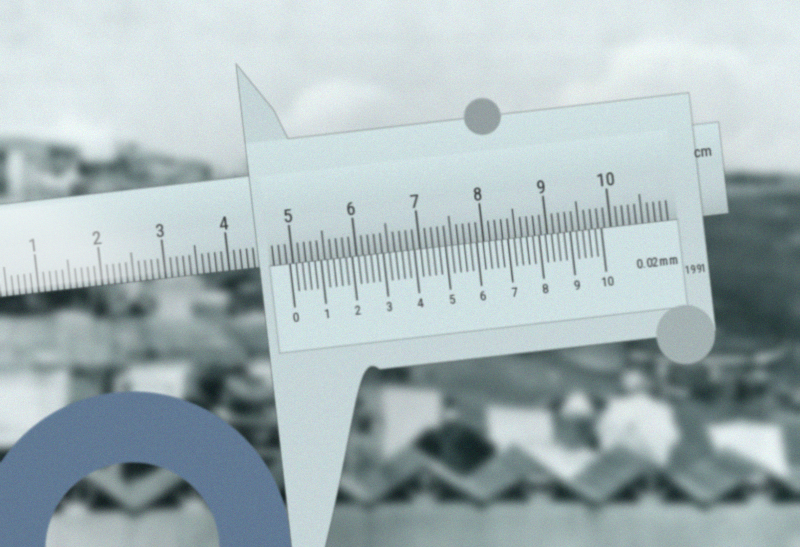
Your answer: **49.5** mm
